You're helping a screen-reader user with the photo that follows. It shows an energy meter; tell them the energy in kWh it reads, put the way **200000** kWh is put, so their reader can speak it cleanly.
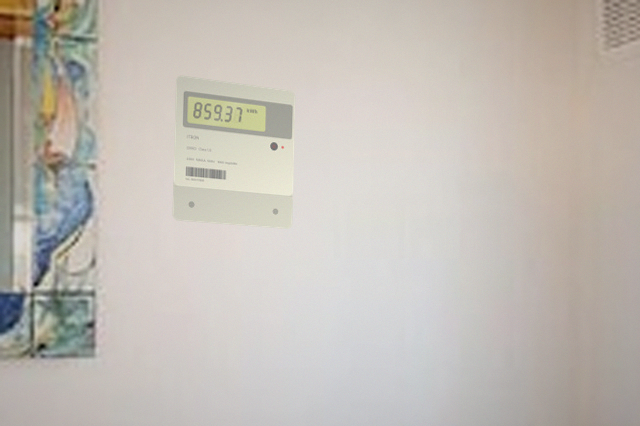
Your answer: **859.37** kWh
